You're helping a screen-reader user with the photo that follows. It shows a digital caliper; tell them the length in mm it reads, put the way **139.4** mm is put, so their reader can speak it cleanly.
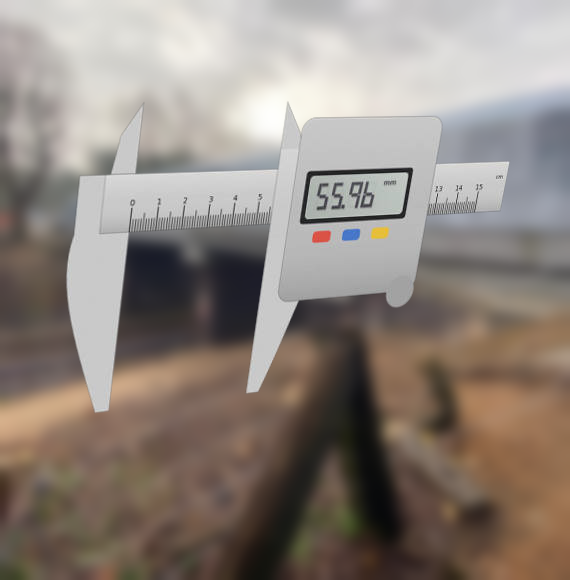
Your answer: **55.96** mm
